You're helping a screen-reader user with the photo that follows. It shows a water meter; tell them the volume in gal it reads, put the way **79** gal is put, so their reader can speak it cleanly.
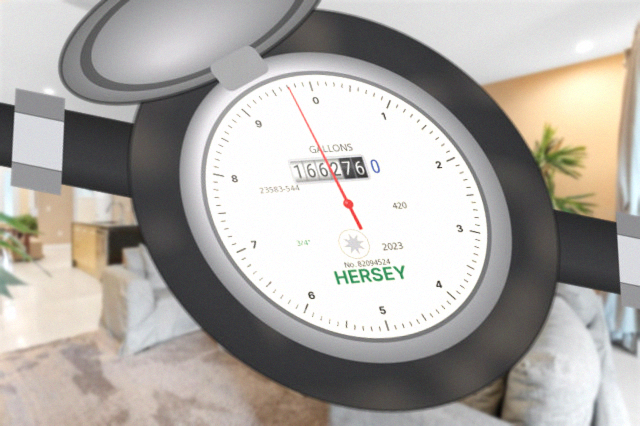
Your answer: **1662759.7** gal
